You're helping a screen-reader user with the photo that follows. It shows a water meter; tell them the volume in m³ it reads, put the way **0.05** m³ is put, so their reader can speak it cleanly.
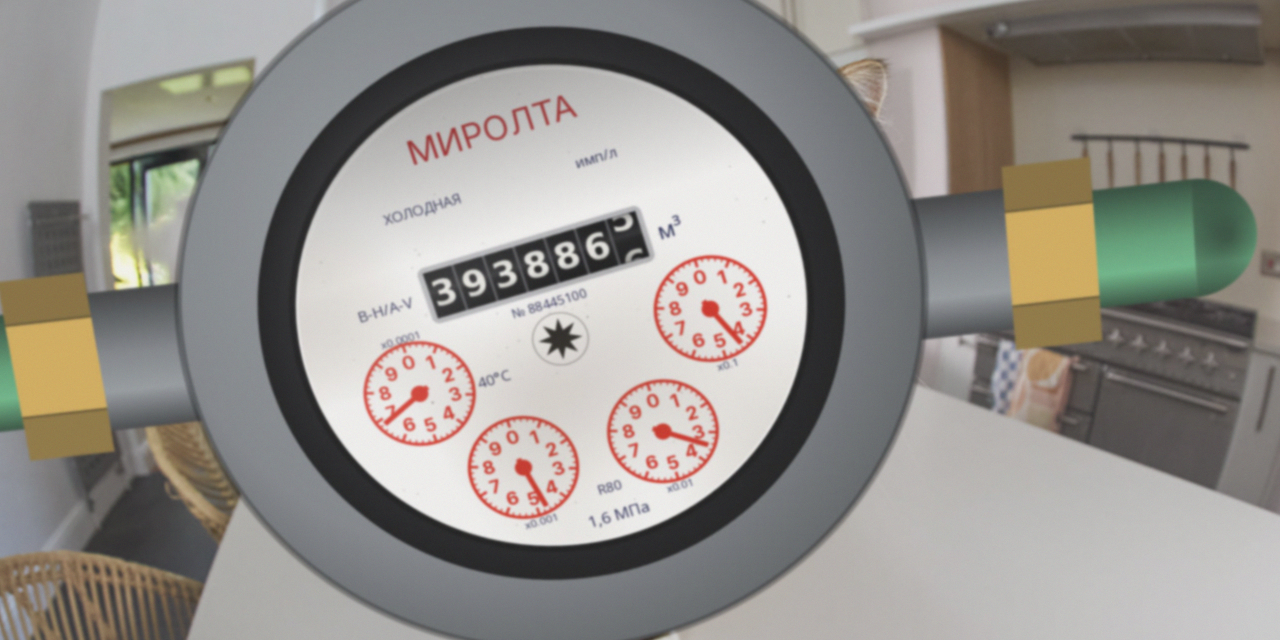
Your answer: **3938865.4346** m³
